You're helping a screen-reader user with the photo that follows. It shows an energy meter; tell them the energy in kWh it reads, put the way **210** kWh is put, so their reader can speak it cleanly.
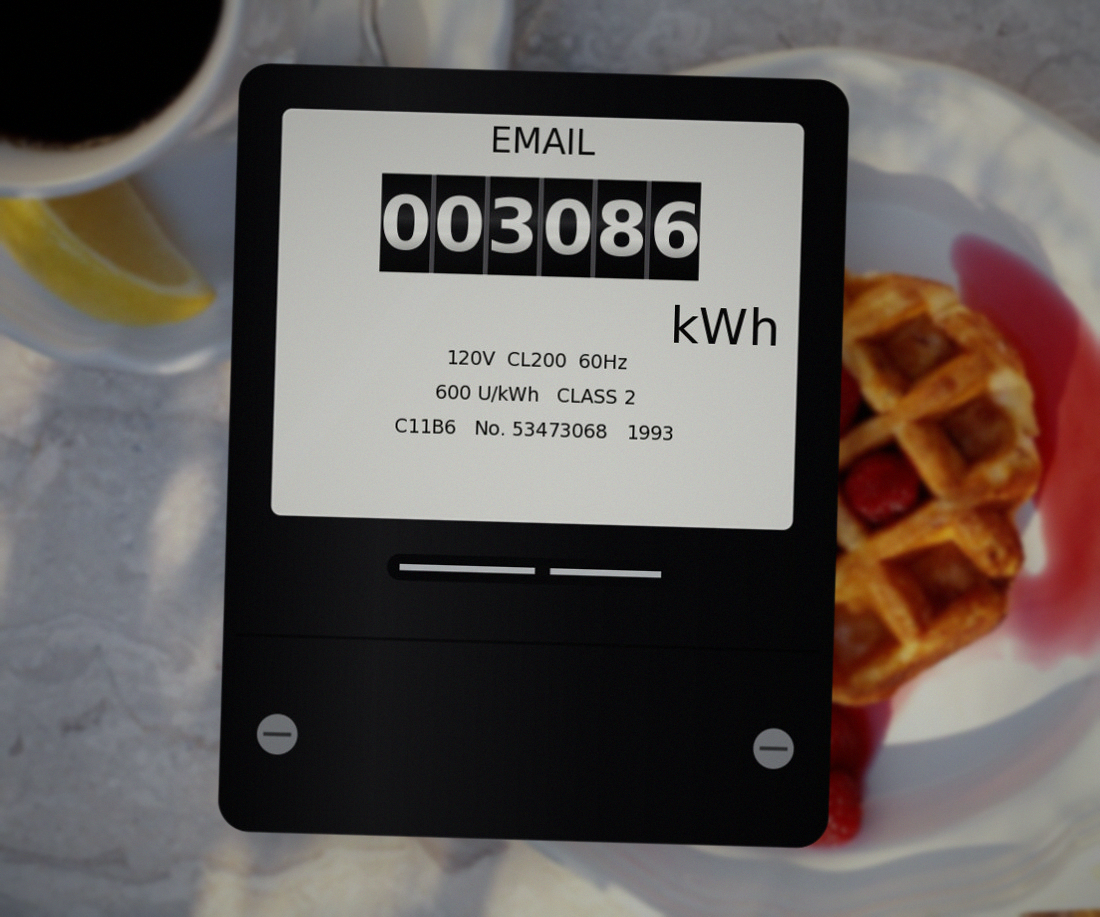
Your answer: **3086** kWh
